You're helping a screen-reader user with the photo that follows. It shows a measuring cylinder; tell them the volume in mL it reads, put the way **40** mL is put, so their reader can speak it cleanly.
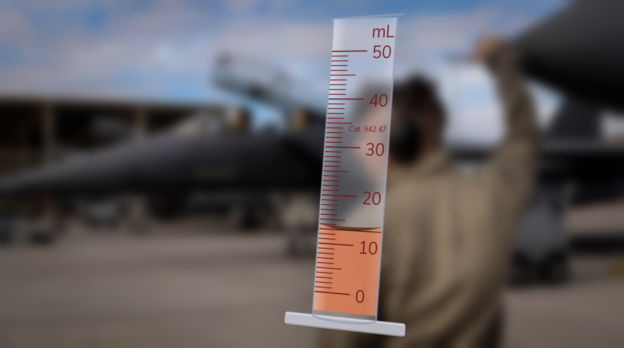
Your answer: **13** mL
